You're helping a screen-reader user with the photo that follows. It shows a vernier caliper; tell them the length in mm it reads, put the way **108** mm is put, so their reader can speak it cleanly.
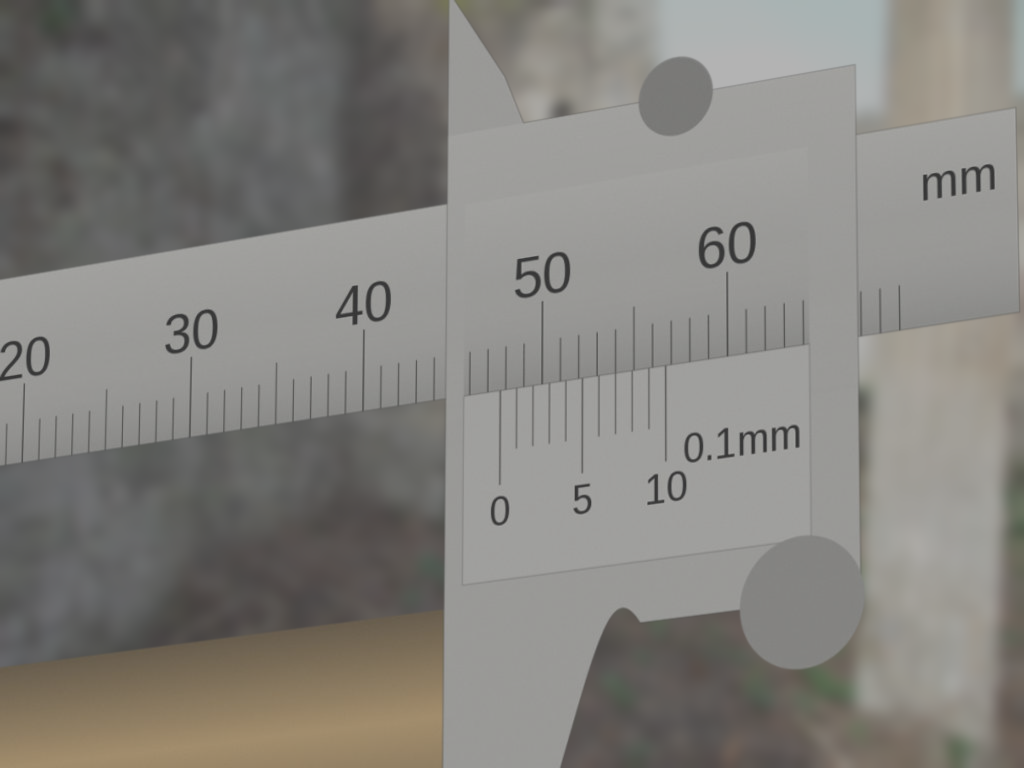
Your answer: **47.7** mm
